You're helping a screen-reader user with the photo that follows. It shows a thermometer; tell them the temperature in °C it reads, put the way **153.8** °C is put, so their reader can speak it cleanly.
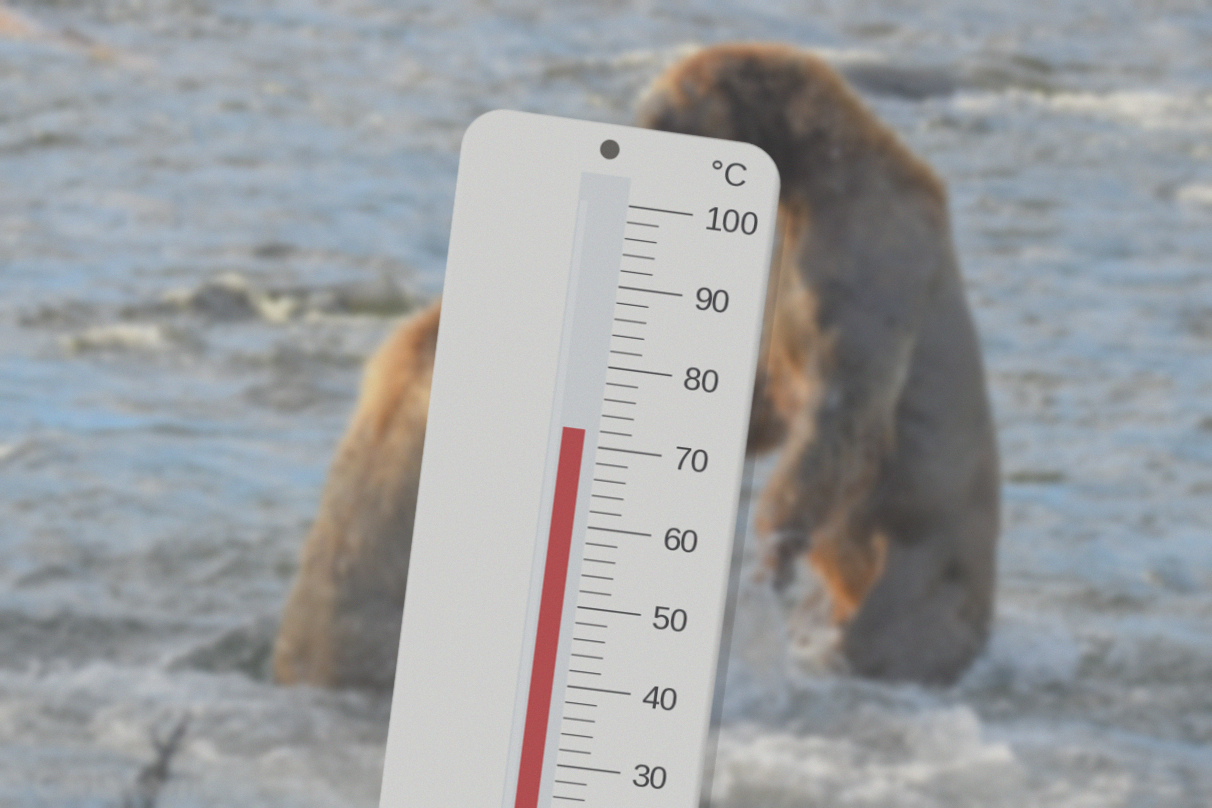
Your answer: **72** °C
